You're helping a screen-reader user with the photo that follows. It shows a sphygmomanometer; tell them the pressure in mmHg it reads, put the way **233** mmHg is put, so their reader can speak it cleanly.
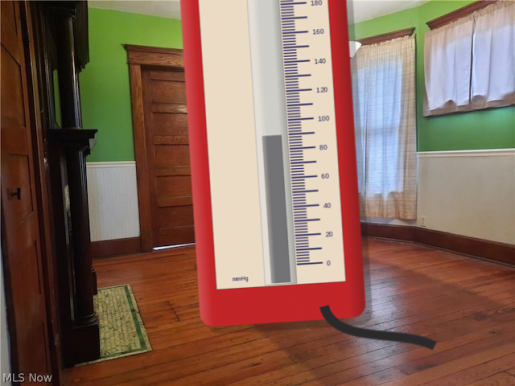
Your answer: **90** mmHg
